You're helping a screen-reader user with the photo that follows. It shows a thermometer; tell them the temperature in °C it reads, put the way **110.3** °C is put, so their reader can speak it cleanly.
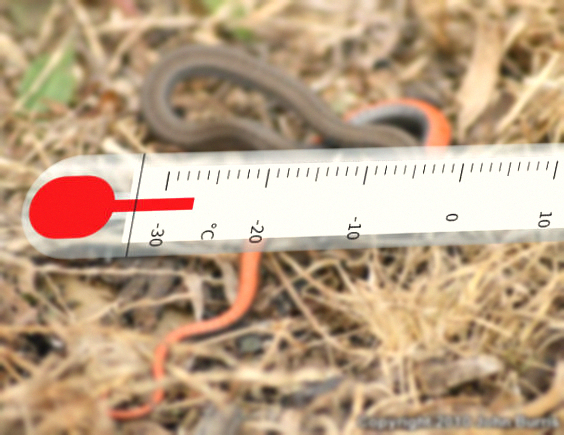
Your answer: **-27** °C
